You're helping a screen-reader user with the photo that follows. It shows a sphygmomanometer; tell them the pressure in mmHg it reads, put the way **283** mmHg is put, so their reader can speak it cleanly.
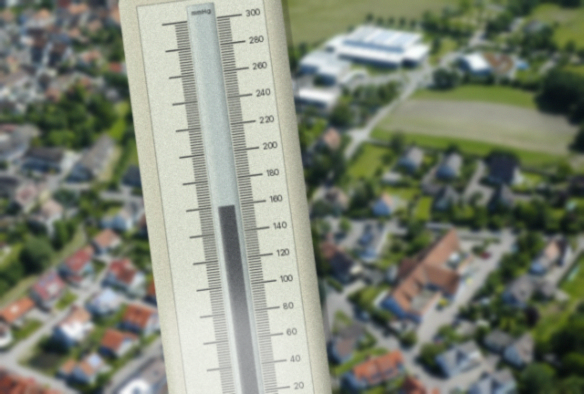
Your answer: **160** mmHg
